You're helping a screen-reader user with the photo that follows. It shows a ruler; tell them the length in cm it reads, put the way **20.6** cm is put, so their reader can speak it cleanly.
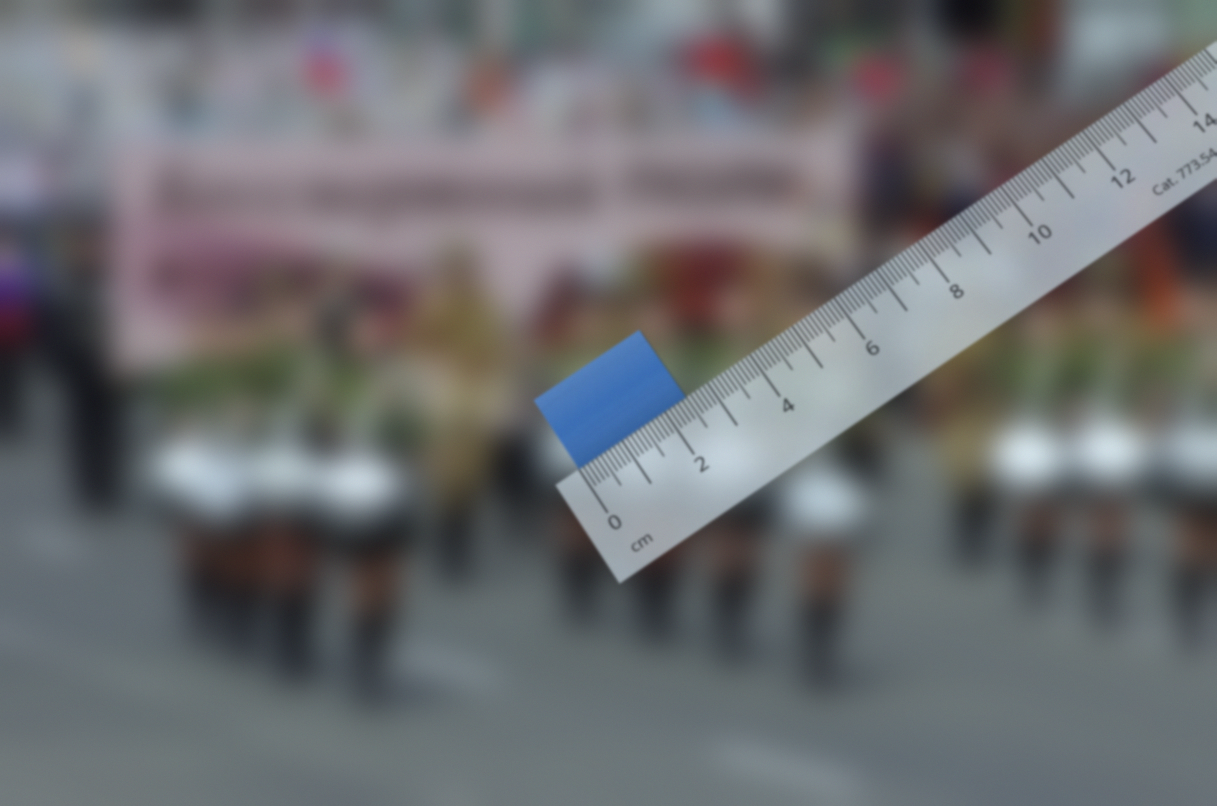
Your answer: **2.5** cm
